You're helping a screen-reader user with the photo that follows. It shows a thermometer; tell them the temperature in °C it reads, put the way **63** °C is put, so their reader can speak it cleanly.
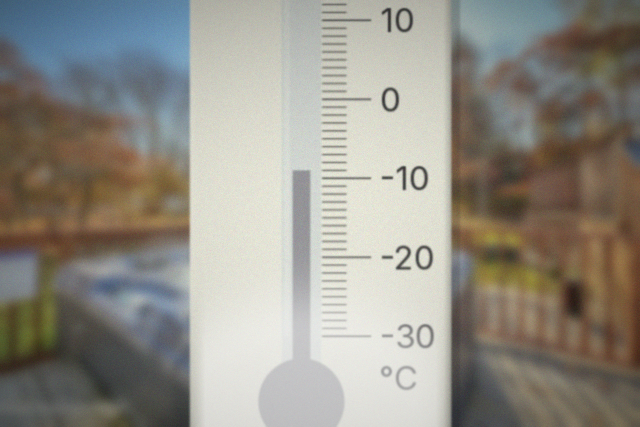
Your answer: **-9** °C
